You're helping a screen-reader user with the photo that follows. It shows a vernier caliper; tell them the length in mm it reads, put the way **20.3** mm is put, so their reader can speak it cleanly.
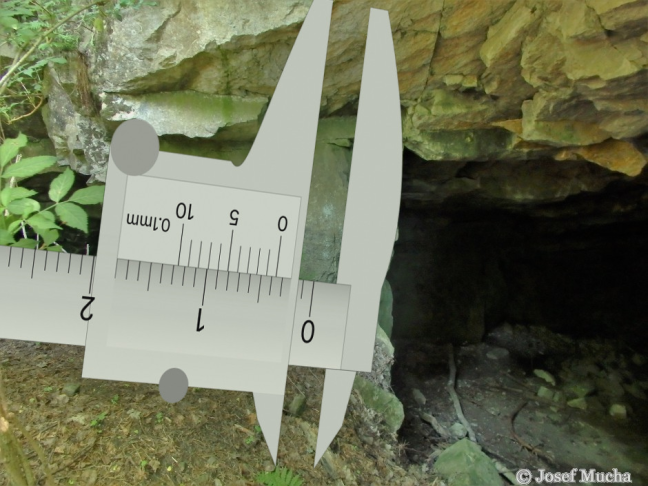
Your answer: **3.6** mm
